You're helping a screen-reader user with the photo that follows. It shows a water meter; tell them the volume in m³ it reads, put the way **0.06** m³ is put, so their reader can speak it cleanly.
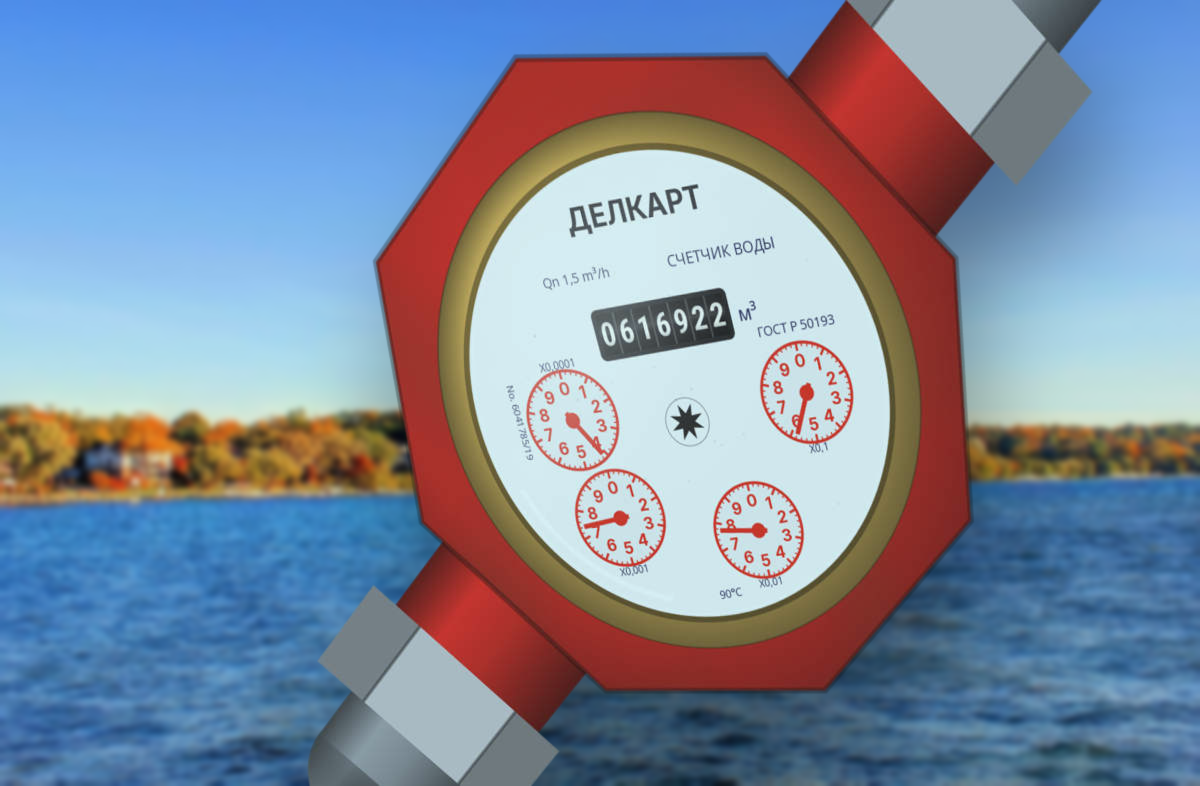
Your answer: **616922.5774** m³
